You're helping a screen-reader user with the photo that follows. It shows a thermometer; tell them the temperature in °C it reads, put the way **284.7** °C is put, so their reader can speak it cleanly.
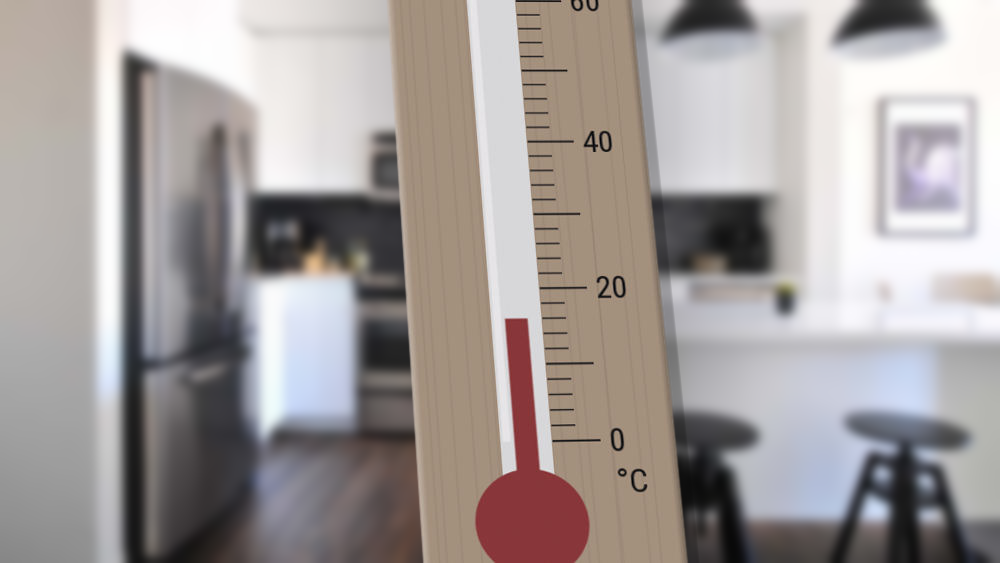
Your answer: **16** °C
